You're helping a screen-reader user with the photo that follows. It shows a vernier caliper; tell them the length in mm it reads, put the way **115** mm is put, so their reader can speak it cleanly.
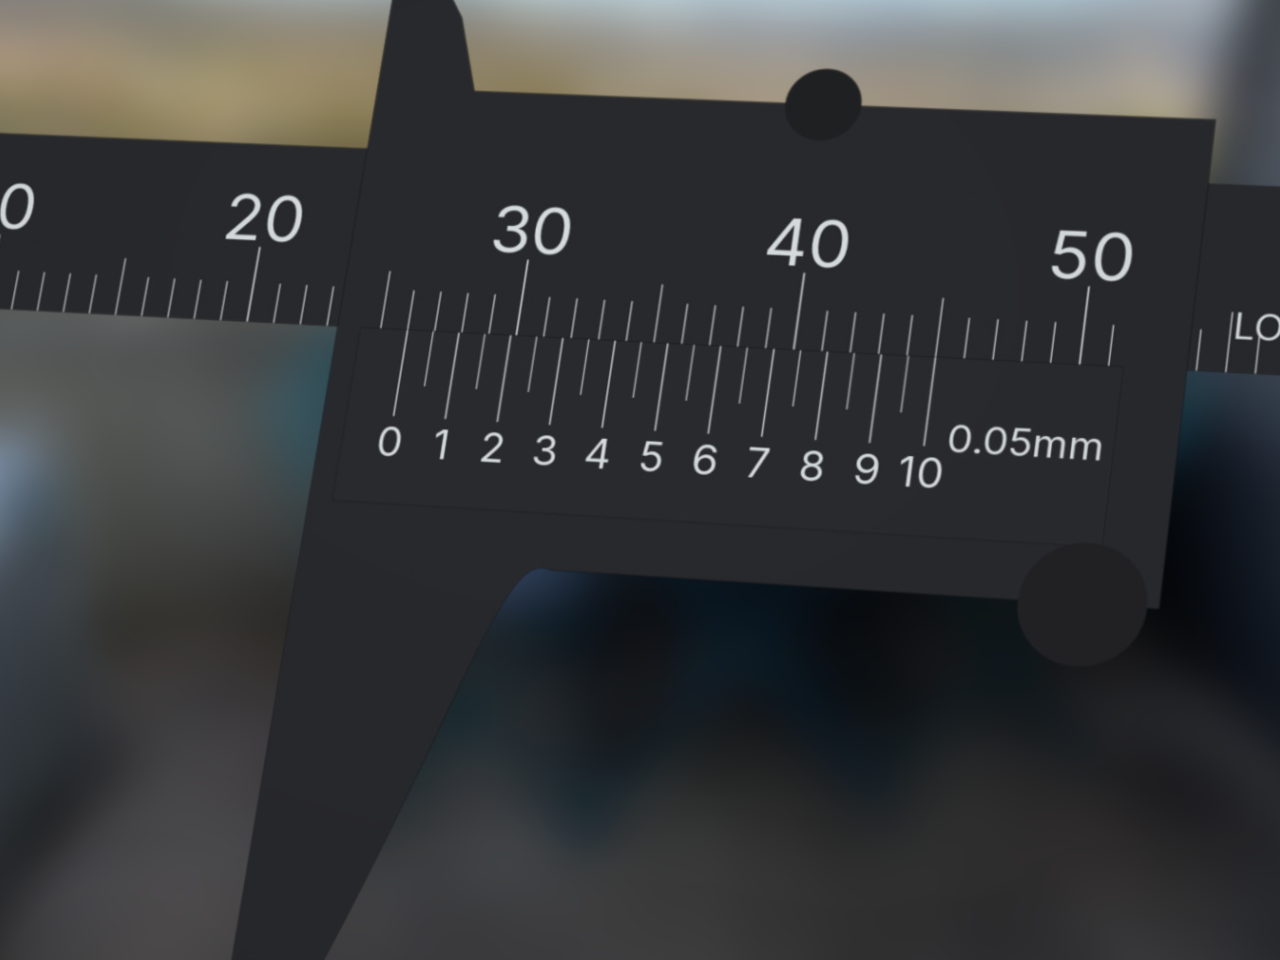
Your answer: **26.00** mm
